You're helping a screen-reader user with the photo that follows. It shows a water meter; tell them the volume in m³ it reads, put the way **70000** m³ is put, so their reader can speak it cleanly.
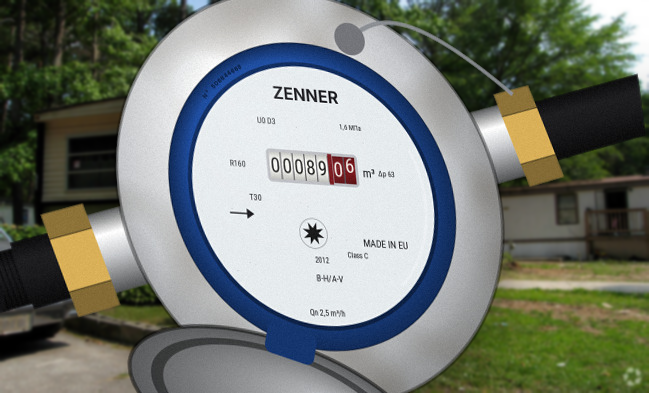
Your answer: **89.06** m³
